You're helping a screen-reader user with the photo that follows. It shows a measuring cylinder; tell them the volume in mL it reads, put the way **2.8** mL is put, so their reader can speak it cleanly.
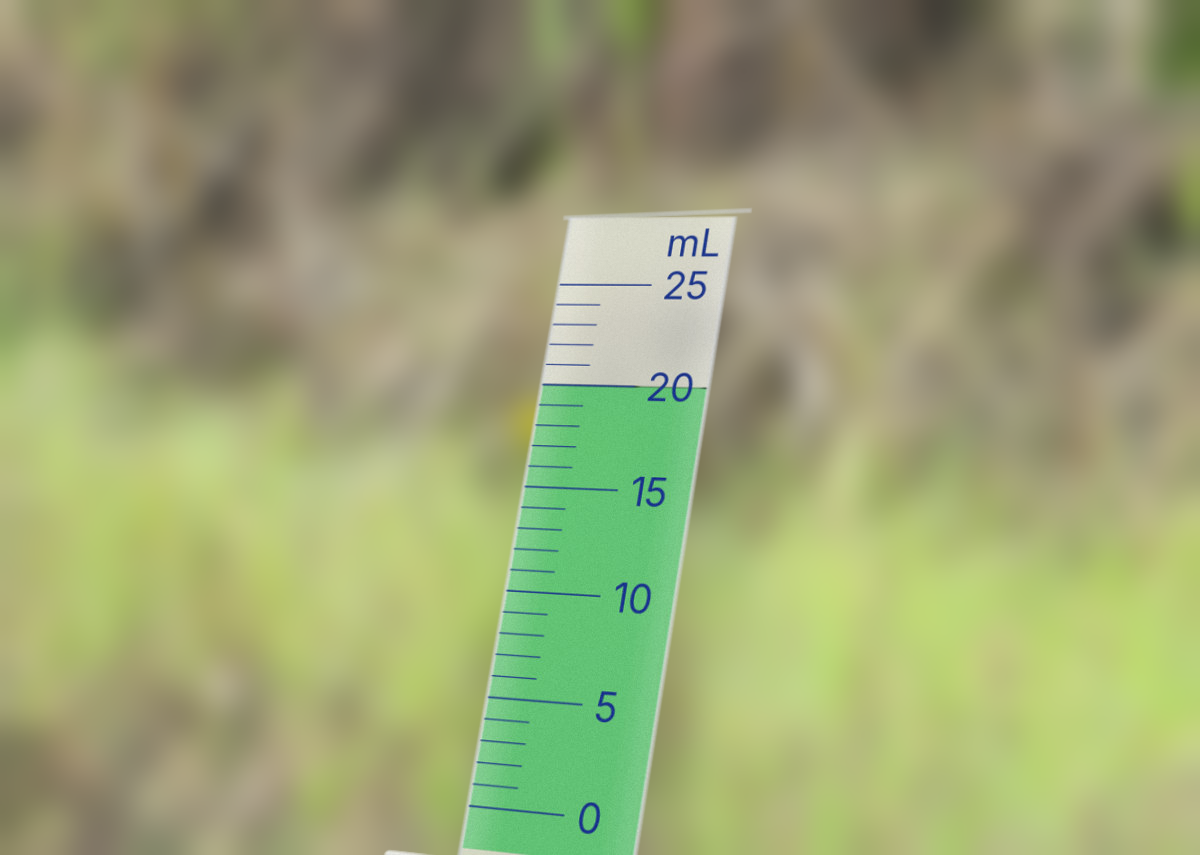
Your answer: **20** mL
